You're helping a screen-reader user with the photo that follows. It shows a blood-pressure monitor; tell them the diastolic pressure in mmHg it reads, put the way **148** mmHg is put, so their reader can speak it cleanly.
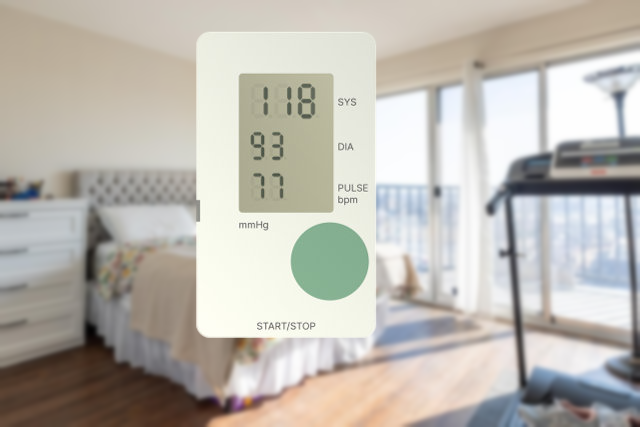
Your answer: **93** mmHg
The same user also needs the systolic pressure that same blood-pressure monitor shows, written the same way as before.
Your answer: **118** mmHg
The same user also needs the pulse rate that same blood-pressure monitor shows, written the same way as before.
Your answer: **77** bpm
